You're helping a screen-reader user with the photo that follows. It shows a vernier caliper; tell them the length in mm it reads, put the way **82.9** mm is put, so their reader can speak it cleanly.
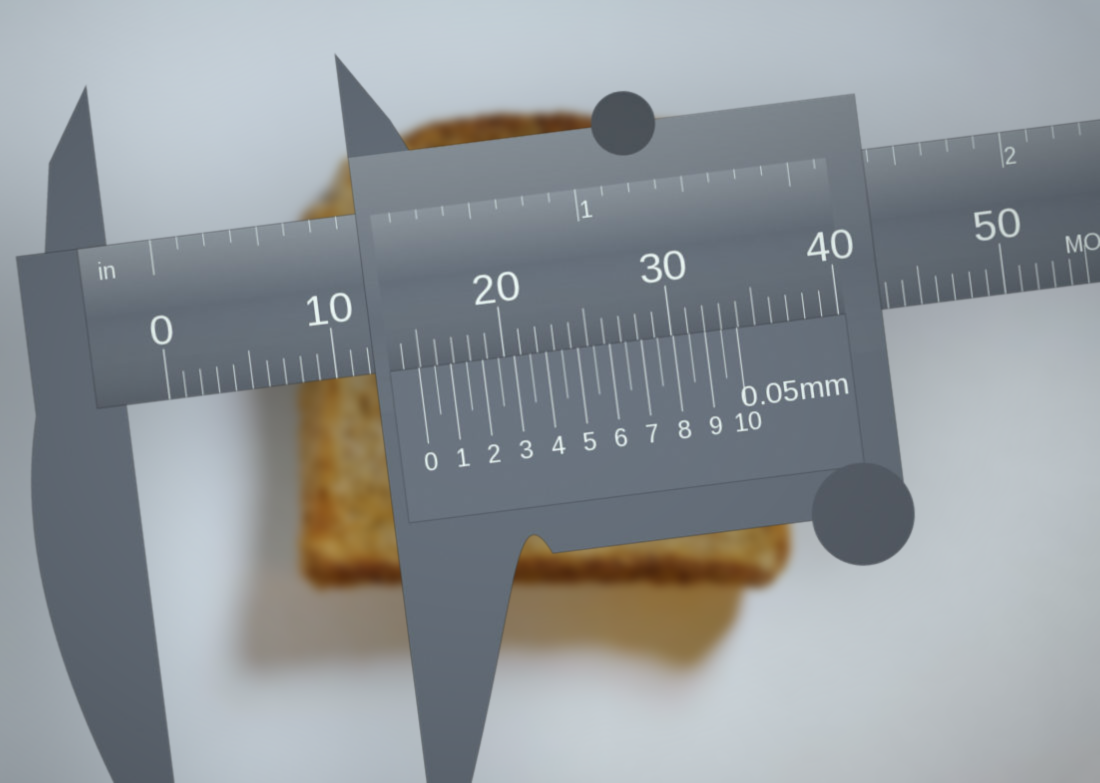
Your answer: **14.9** mm
